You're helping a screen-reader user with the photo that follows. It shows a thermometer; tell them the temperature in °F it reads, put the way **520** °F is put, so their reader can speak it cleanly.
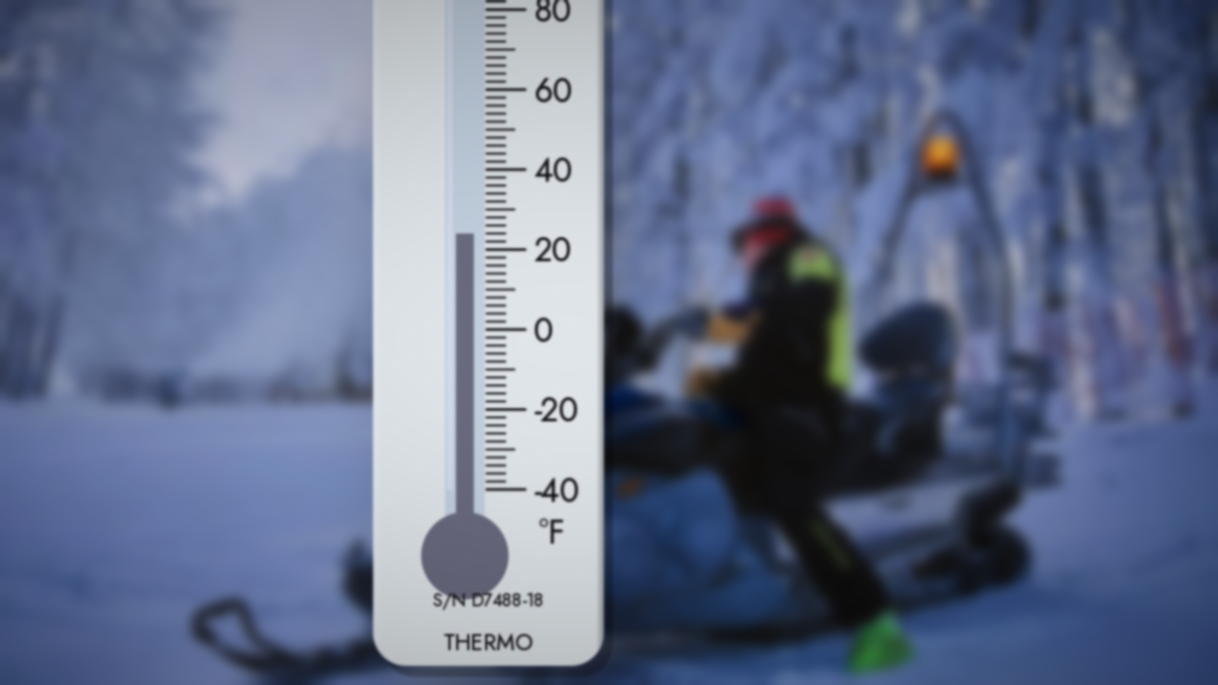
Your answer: **24** °F
